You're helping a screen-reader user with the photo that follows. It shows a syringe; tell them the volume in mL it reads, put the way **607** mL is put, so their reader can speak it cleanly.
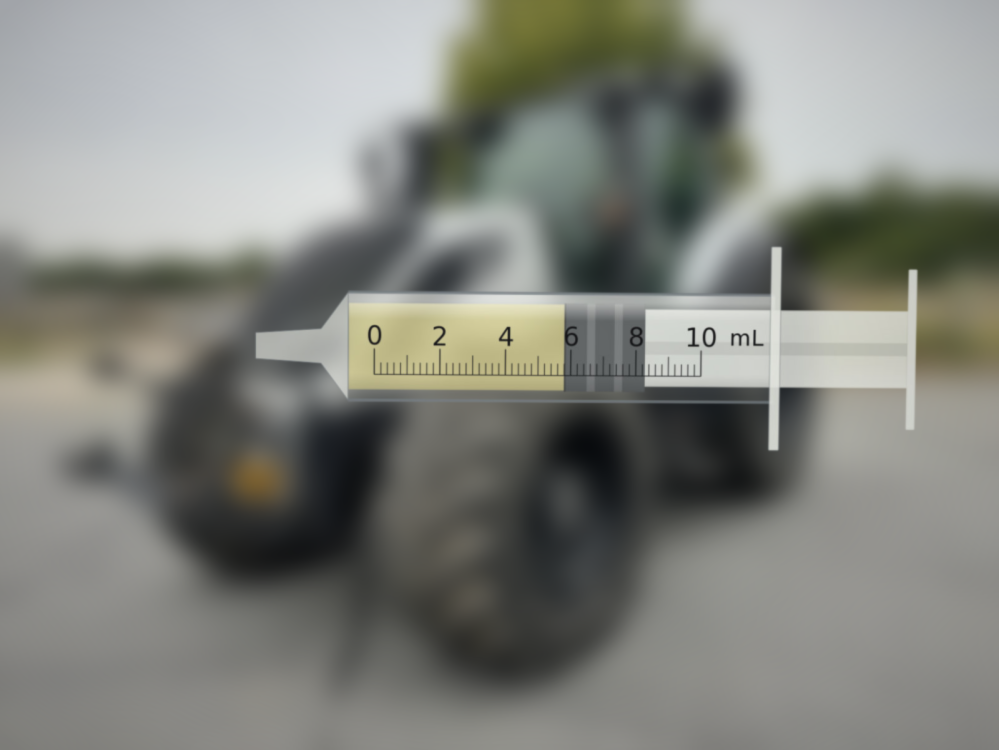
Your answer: **5.8** mL
